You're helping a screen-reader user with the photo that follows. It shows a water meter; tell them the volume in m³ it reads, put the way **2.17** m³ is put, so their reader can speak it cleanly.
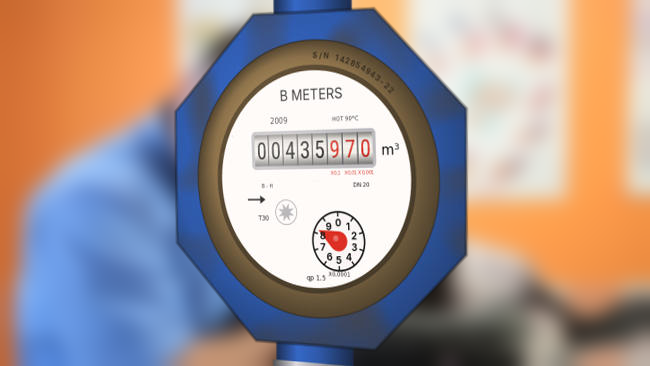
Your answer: **435.9708** m³
